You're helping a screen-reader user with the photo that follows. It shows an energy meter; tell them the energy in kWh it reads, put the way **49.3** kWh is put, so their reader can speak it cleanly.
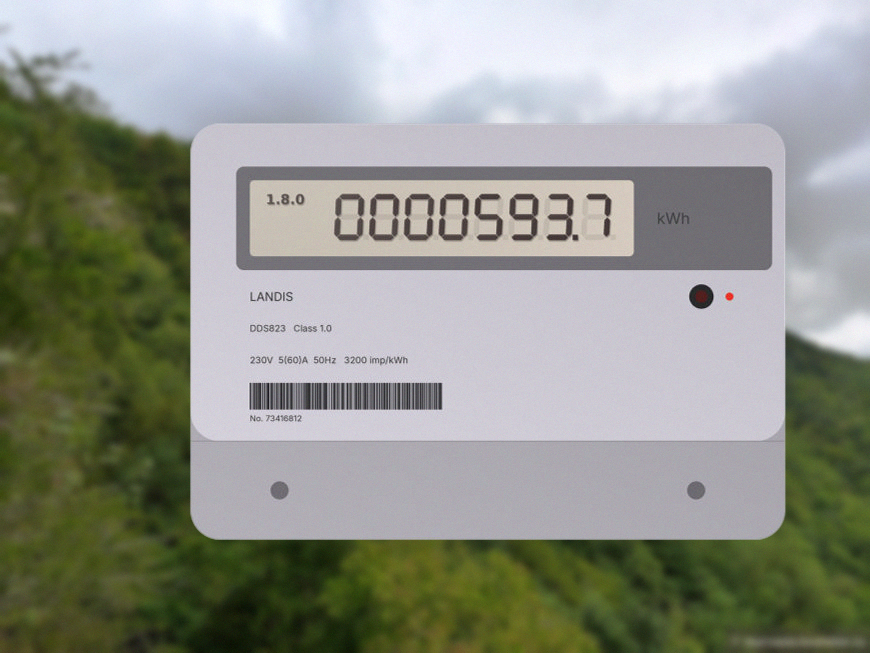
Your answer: **593.7** kWh
